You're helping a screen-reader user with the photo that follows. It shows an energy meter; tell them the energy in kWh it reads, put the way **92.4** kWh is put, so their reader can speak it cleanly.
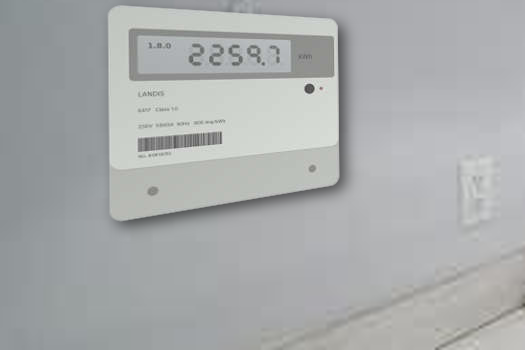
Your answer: **2259.7** kWh
